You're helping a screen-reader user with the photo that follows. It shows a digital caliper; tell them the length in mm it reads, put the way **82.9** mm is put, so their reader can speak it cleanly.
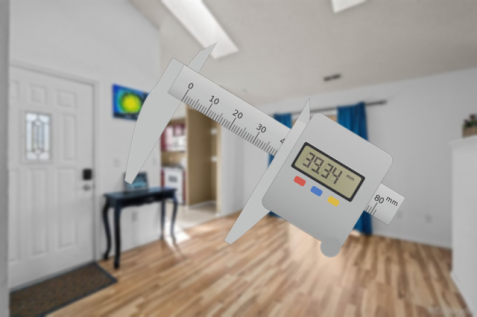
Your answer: **39.34** mm
